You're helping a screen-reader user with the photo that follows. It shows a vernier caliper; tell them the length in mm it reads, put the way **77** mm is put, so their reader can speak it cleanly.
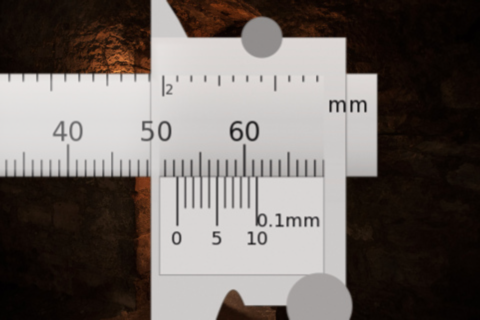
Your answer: **52.4** mm
